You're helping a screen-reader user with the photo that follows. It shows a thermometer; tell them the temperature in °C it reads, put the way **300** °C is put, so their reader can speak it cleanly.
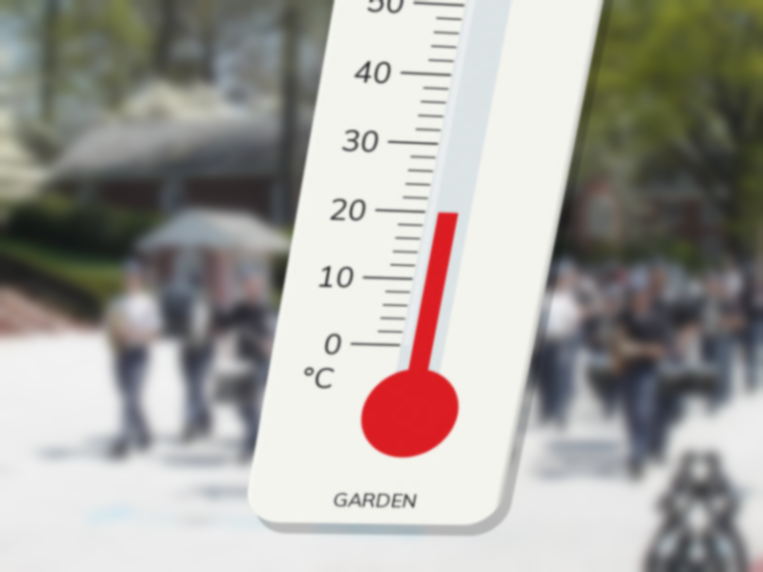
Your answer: **20** °C
